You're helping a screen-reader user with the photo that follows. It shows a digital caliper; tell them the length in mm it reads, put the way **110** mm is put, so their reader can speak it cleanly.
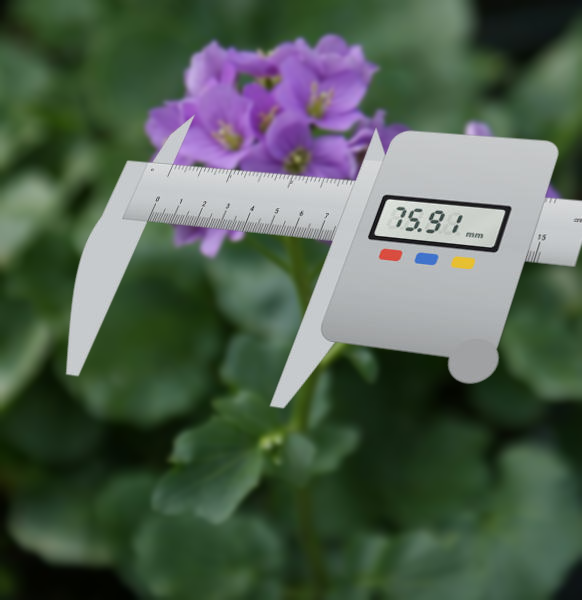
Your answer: **75.91** mm
